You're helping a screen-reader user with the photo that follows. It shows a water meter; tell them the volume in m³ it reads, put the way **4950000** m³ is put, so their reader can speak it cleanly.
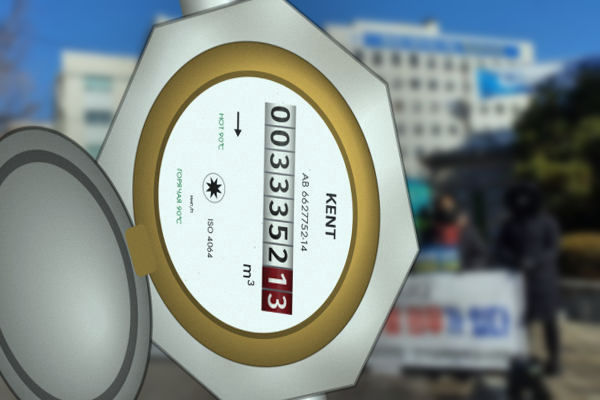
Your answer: **33352.13** m³
